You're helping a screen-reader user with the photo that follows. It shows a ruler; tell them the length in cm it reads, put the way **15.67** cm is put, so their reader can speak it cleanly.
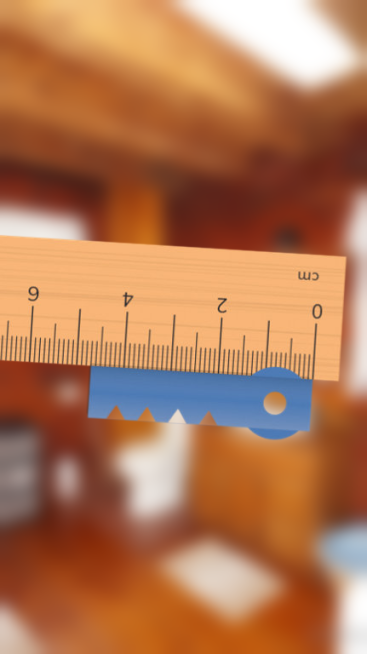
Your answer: **4.7** cm
